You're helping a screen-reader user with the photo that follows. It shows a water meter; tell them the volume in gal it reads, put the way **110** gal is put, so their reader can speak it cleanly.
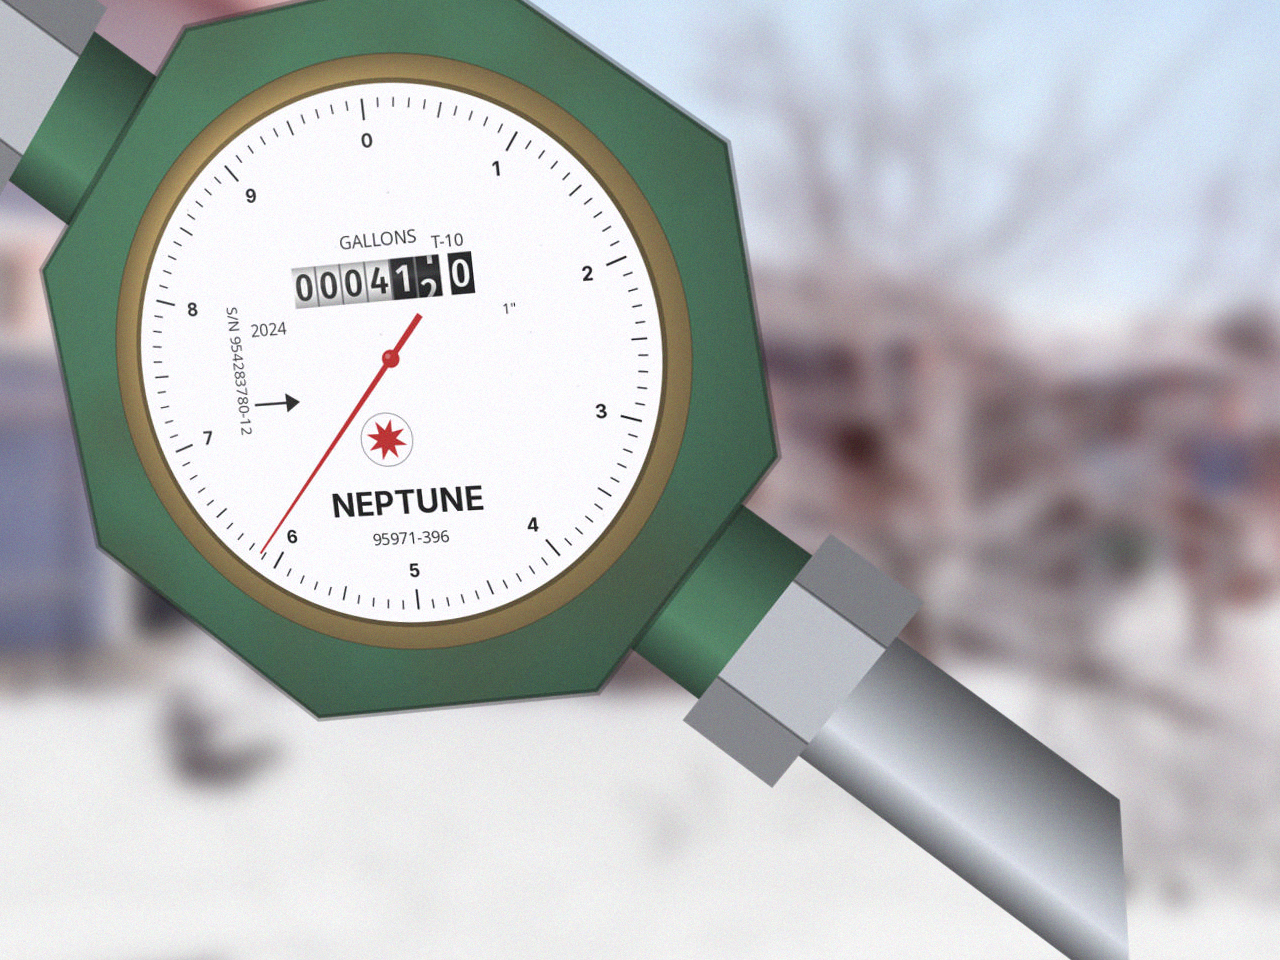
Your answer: **4116.1** gal
